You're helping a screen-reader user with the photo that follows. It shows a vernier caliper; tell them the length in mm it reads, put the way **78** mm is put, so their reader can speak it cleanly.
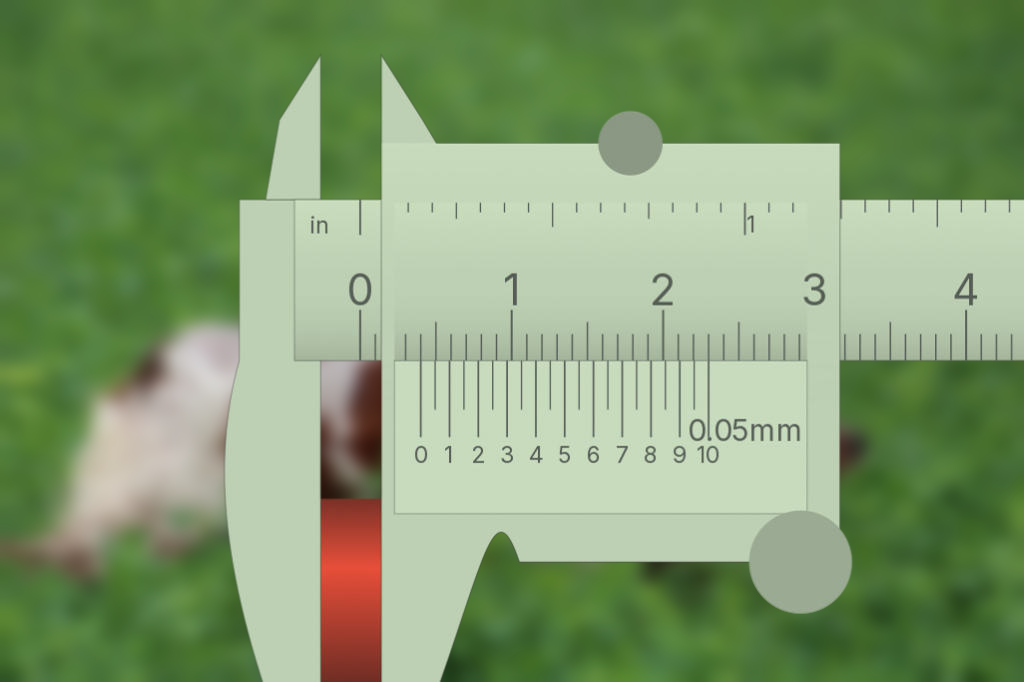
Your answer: **4.0** mm
